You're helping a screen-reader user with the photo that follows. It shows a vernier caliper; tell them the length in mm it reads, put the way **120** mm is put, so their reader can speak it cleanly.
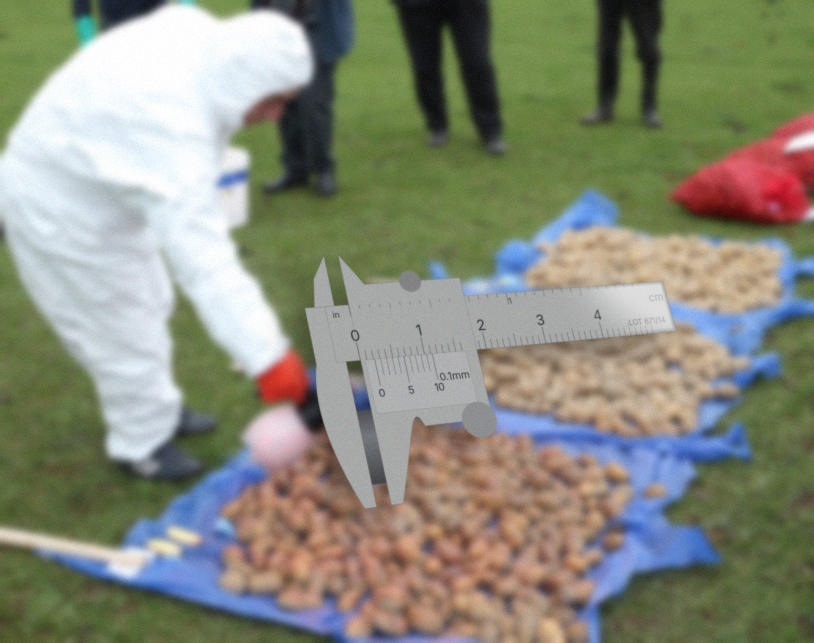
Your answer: **2.2** mm
